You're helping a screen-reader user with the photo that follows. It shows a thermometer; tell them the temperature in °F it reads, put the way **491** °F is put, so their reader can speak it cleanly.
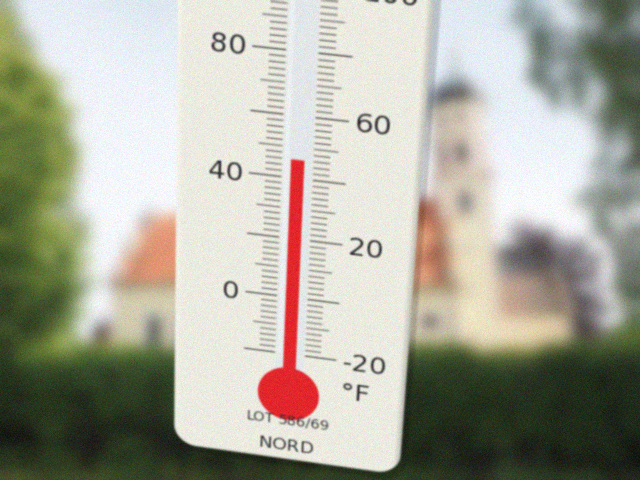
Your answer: **46** °F
